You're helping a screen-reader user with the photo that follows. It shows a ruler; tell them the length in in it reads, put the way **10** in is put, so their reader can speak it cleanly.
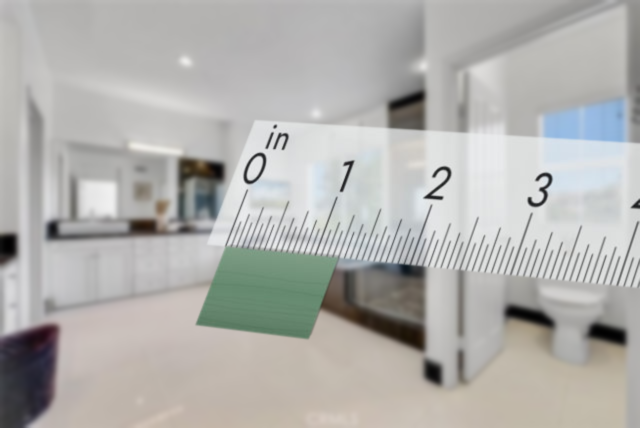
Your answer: **1.25** in
